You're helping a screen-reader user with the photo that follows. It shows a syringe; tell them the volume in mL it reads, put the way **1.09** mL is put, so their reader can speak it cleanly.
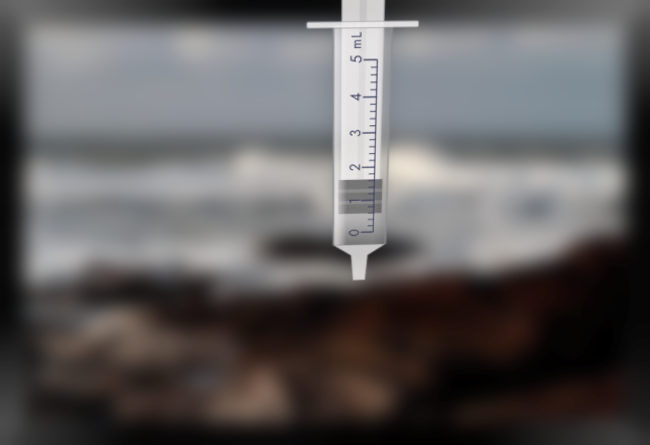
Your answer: **0.6** mL
